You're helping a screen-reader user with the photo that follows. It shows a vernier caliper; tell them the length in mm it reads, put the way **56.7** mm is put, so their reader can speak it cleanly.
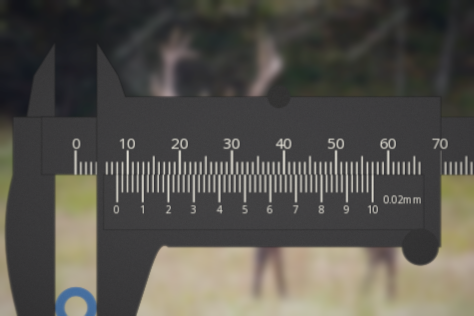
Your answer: **8.0** mm
